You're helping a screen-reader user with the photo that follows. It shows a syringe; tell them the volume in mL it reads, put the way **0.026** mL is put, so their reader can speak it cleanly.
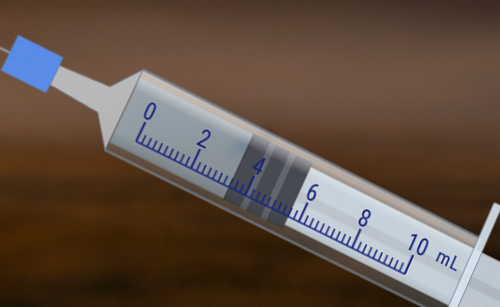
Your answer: **3.4** mL
